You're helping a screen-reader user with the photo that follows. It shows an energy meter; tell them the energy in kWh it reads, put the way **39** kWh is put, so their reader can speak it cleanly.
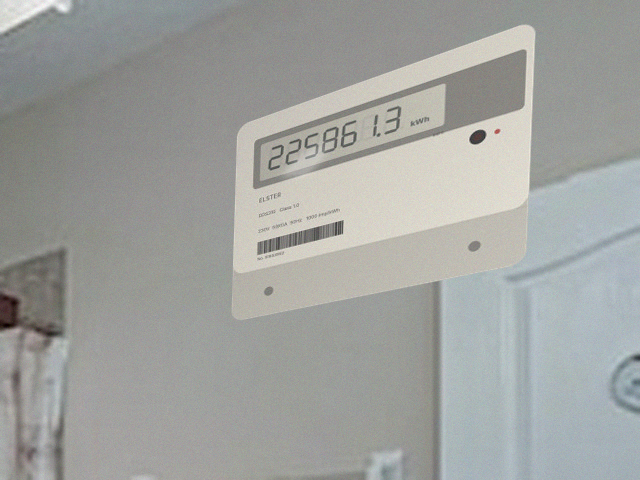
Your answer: **225861.3** kWh
